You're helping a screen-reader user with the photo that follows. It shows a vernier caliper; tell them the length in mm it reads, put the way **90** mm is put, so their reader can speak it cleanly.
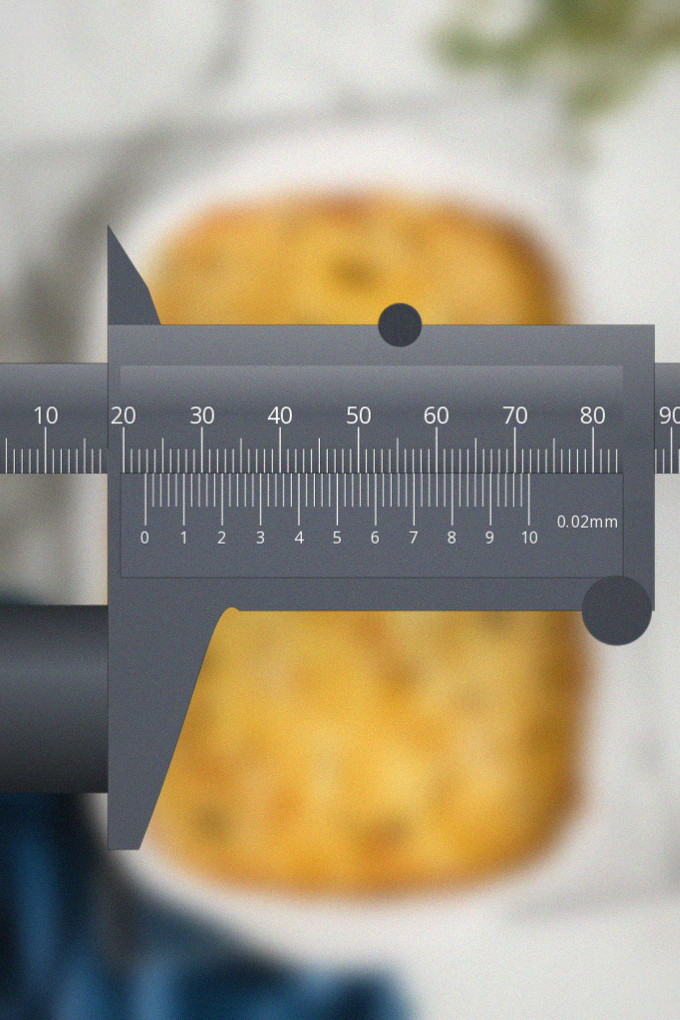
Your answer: **22.8** mm
